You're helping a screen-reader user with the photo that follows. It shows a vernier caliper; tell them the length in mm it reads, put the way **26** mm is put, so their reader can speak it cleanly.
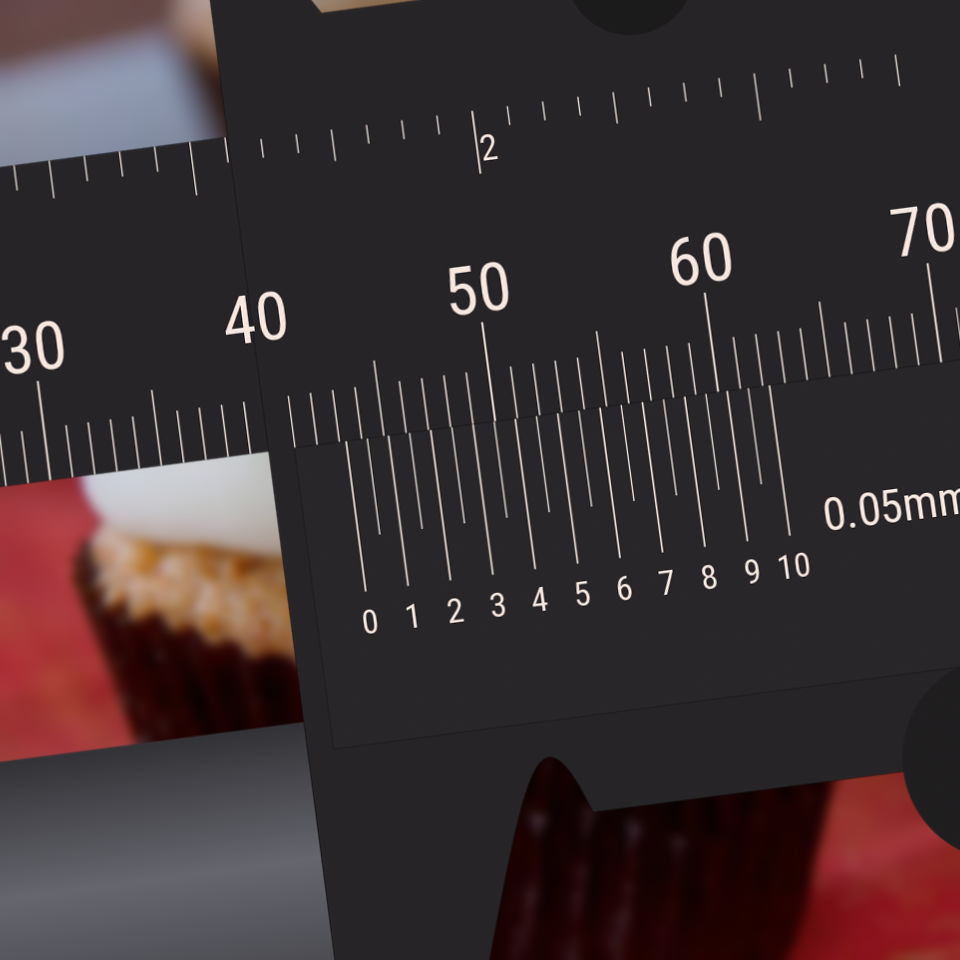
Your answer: **43.3** mm
